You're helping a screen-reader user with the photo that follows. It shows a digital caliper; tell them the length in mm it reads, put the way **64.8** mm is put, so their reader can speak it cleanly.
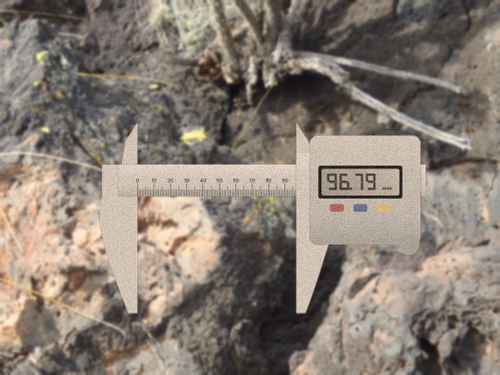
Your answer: **96.79** mm
